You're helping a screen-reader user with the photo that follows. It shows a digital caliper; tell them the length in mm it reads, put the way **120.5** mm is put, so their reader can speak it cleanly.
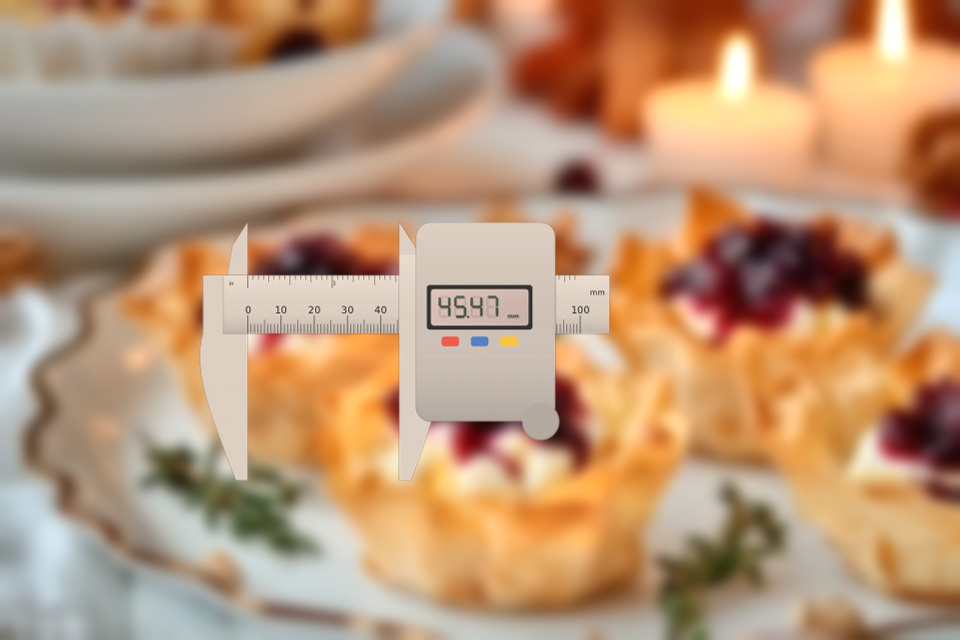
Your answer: **45.47** mm
